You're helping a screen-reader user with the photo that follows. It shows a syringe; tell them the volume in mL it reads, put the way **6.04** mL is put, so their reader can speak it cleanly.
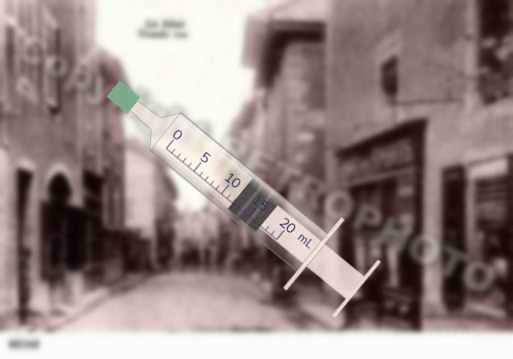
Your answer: **12** mL
